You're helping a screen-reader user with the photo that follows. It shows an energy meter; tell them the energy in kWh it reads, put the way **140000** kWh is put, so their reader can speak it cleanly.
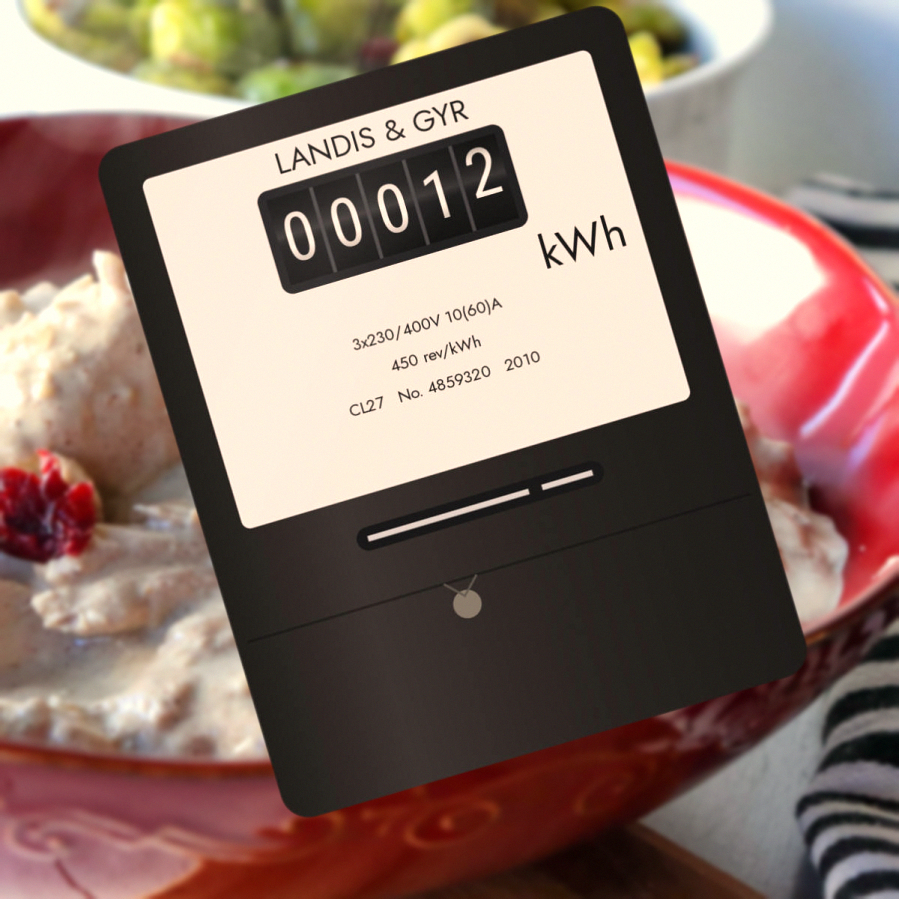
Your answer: **12** kWh
